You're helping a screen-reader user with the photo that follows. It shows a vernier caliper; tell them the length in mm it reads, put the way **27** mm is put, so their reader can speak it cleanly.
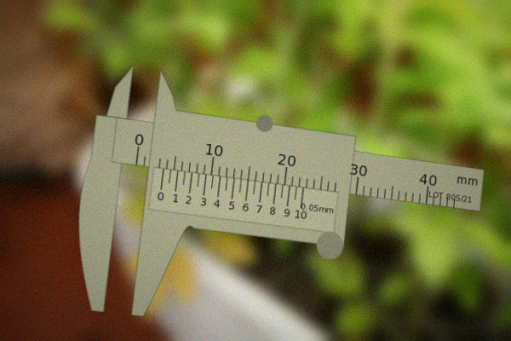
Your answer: **3.6** mm
